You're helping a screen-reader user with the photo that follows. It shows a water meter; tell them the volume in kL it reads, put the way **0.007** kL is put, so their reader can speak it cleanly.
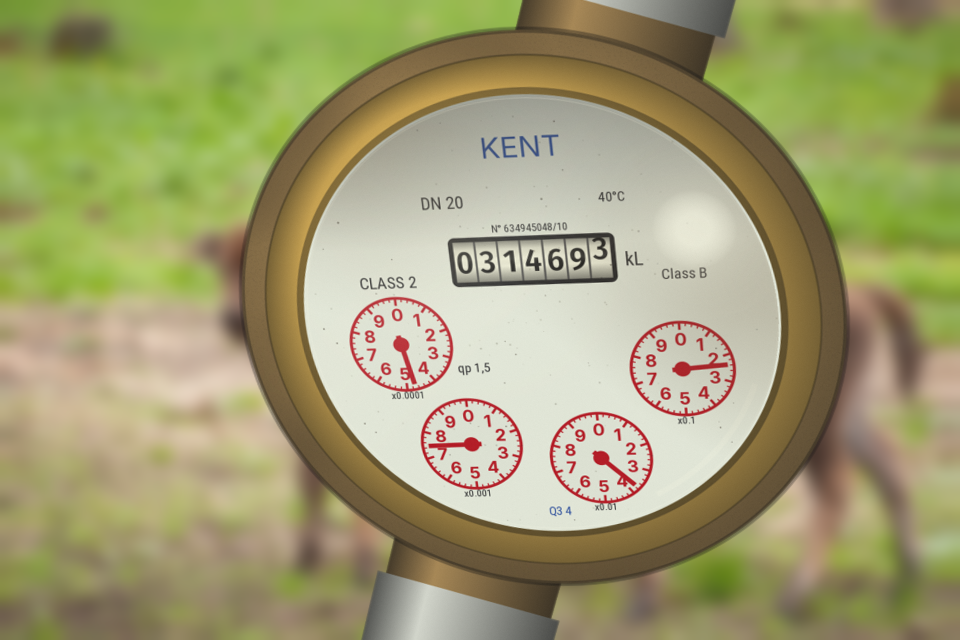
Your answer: **314693.2374** kL
